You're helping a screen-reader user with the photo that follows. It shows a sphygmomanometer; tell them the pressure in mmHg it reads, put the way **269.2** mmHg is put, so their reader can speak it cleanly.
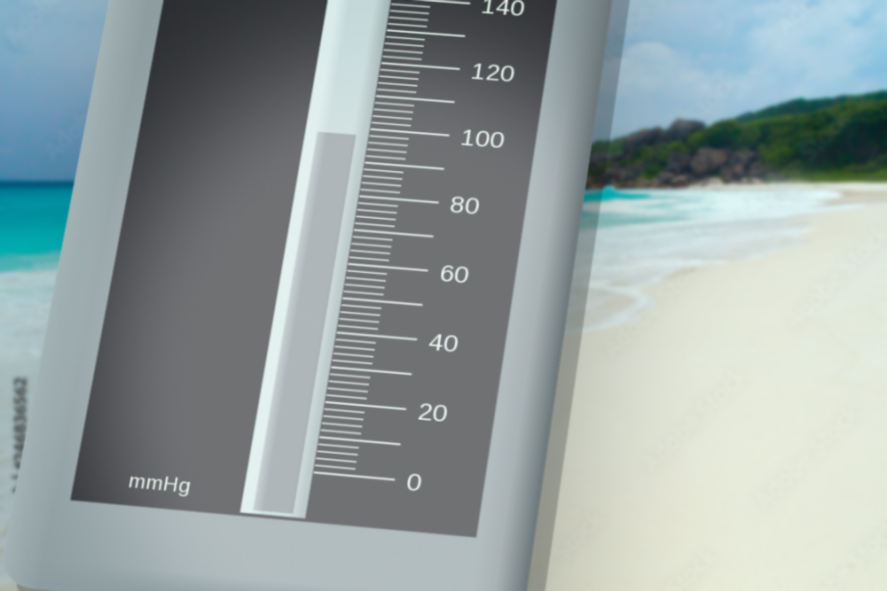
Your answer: **98** mmHg
